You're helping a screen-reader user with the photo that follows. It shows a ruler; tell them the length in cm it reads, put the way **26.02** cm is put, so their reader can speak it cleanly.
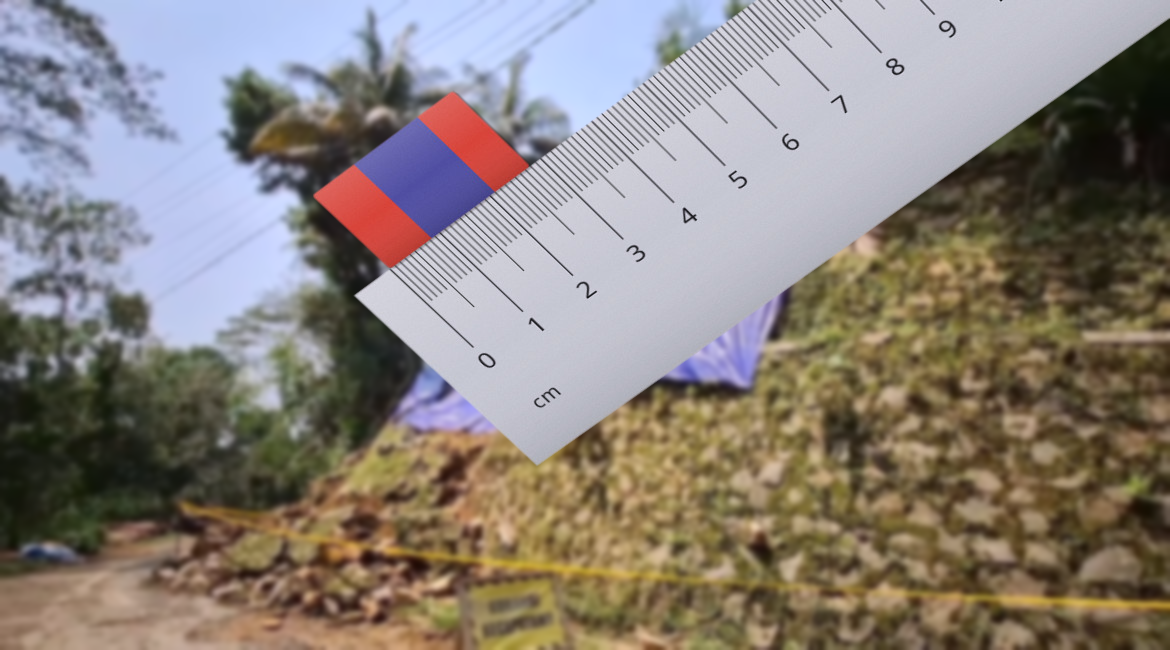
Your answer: **2.8** cm
